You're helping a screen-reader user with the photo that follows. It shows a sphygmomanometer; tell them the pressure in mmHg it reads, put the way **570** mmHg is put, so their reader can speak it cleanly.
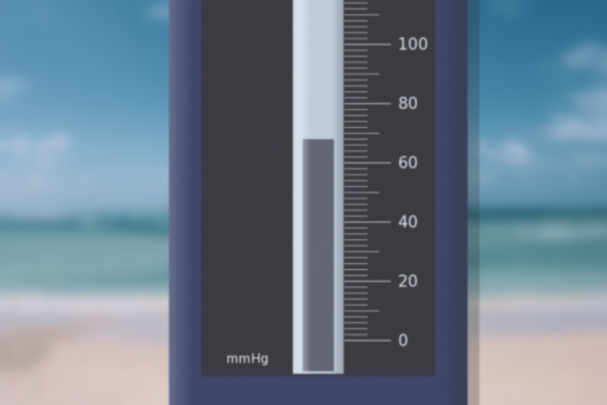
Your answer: **68** mmHg
